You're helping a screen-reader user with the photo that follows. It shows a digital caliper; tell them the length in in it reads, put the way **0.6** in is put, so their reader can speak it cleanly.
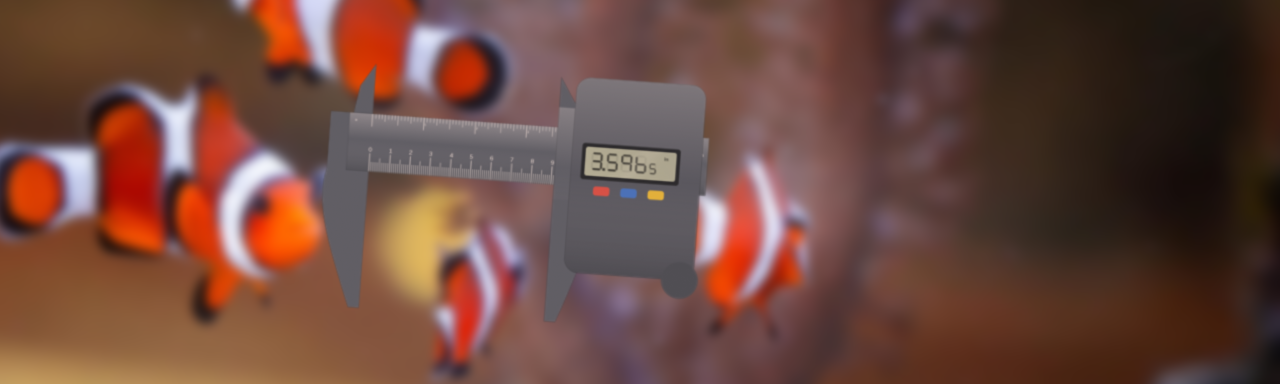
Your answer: **3.5965** in
